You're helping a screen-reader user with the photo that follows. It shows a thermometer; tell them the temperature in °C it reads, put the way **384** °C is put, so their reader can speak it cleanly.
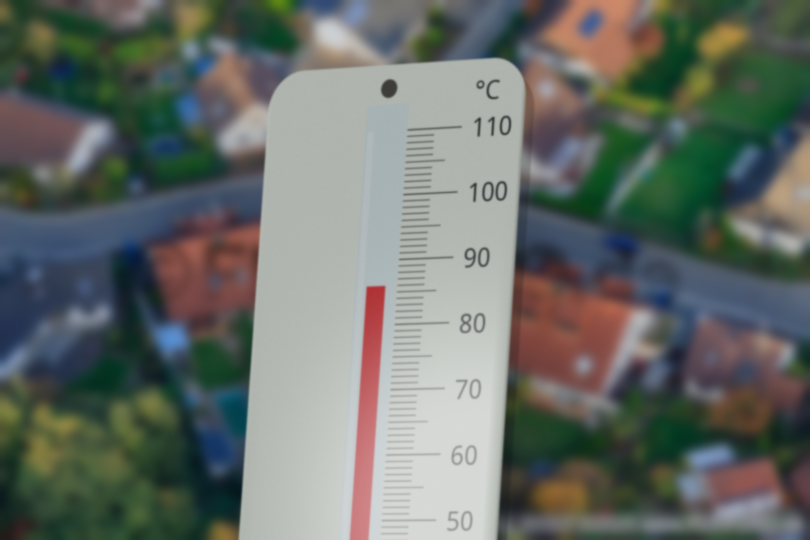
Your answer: **86** °C
